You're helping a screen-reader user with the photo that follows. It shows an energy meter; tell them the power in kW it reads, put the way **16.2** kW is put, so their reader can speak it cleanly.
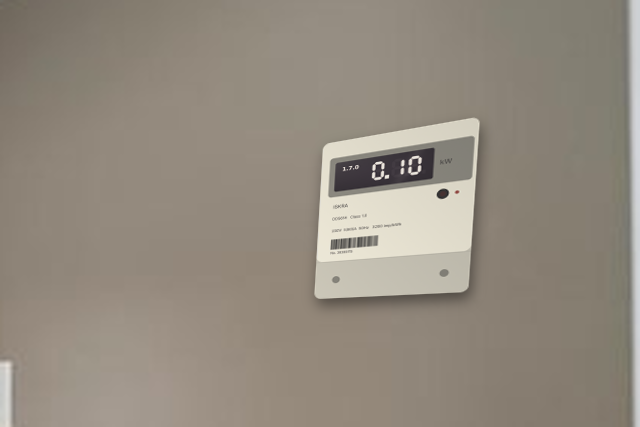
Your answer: **0.10** kW
